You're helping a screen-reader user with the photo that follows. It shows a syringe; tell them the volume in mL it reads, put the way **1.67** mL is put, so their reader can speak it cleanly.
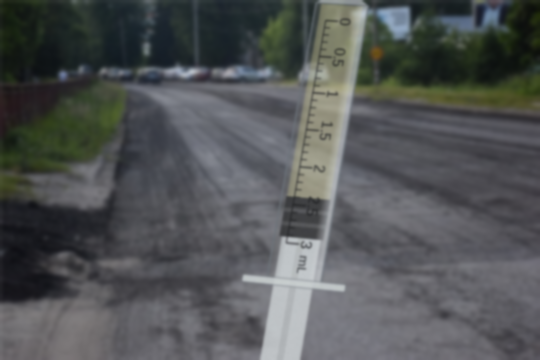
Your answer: **2.4** mL
